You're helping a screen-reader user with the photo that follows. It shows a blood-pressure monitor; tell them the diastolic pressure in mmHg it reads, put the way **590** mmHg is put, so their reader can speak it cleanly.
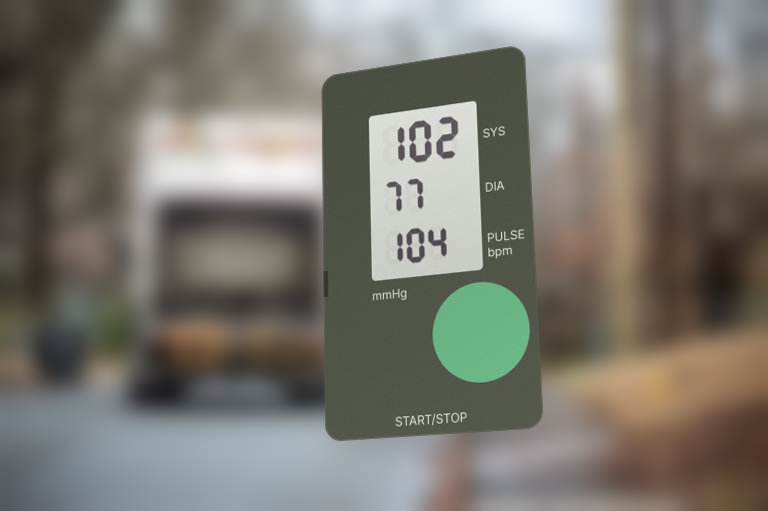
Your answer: **77** mmHg
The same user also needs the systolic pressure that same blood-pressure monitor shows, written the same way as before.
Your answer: **102** mmHg
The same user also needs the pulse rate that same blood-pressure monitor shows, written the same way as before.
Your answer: **104** bpm
